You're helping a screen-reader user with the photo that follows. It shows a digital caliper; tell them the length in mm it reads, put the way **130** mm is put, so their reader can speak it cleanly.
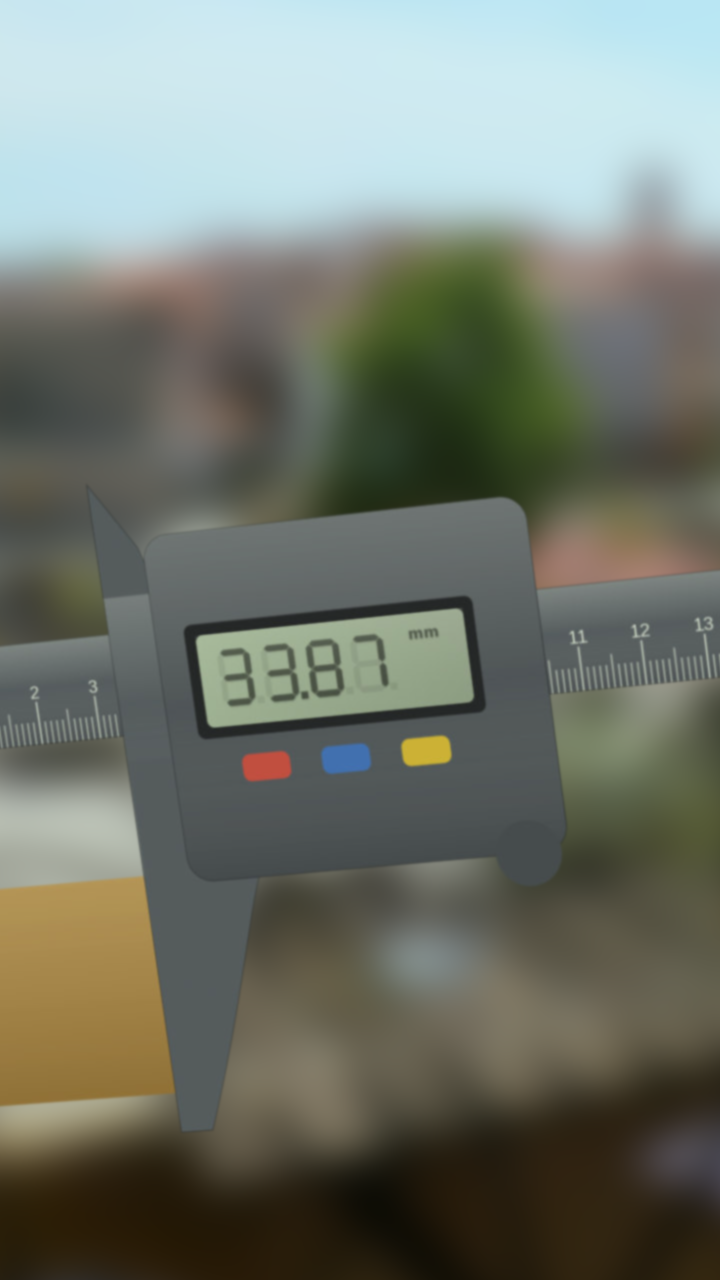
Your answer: **33.87** mm
